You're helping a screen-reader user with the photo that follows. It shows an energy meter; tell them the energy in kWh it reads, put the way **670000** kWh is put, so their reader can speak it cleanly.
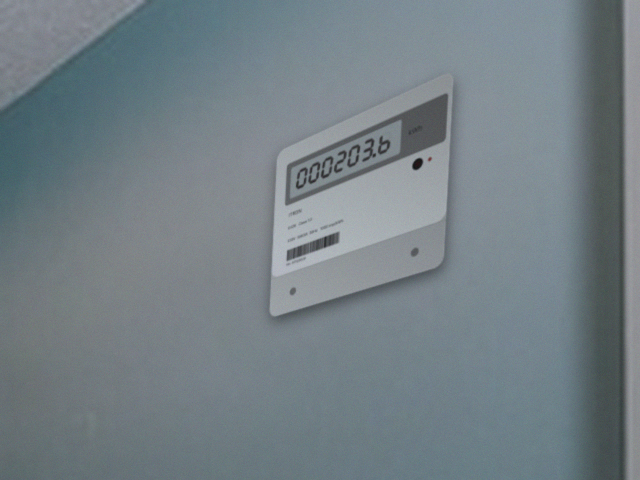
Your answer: **203.6** kWh
